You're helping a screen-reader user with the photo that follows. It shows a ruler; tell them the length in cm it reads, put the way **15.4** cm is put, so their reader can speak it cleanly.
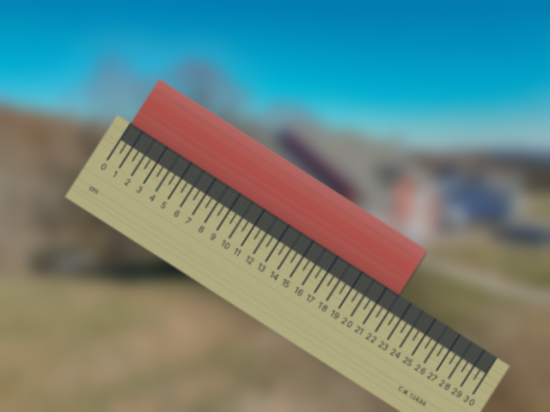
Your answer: **22** cm
